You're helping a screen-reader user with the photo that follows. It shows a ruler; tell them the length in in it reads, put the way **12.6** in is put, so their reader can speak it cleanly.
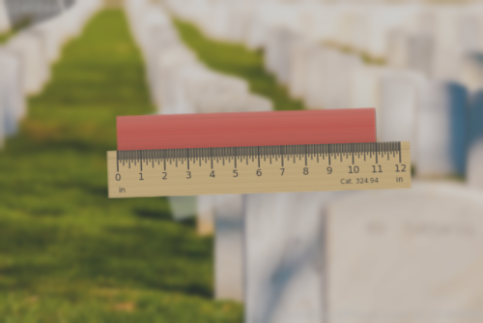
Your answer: **11** in
